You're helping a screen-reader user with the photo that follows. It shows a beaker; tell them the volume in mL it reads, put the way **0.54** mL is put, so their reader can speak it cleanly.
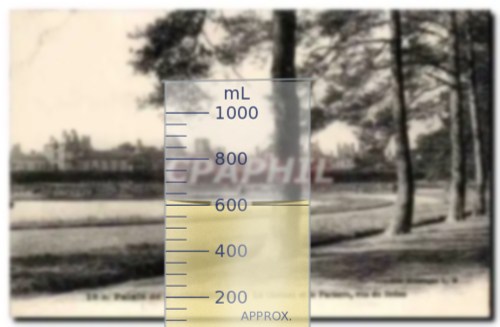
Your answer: **600** mL
